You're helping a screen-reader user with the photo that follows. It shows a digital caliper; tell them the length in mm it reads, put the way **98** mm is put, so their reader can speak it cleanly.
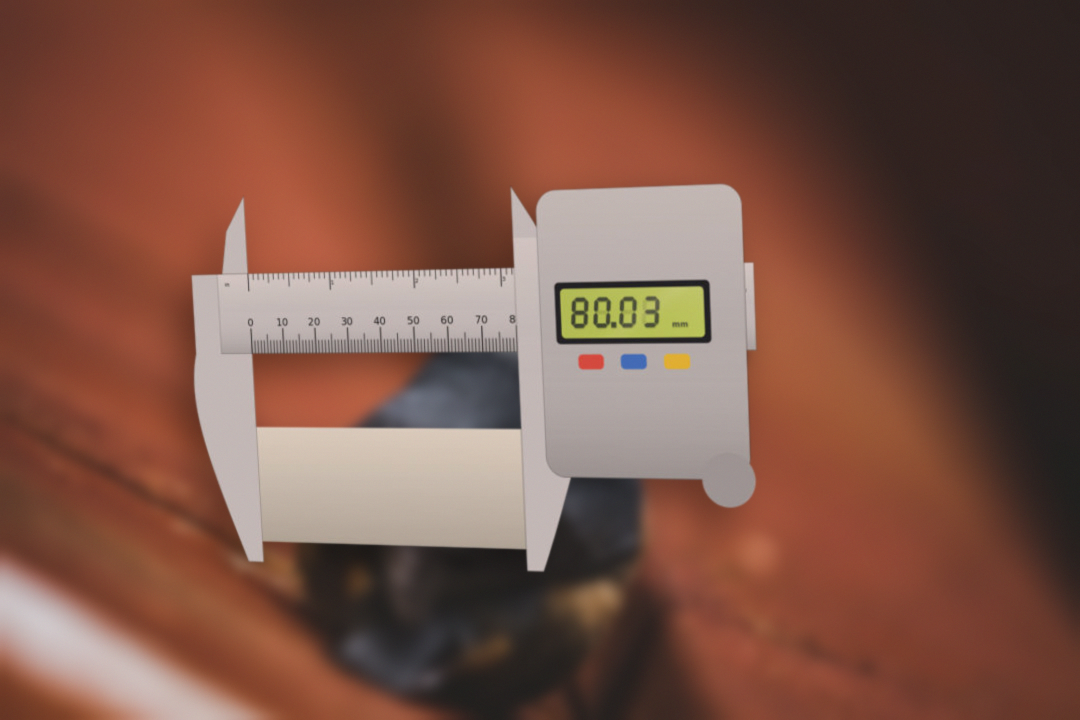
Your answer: **80.03** mm
